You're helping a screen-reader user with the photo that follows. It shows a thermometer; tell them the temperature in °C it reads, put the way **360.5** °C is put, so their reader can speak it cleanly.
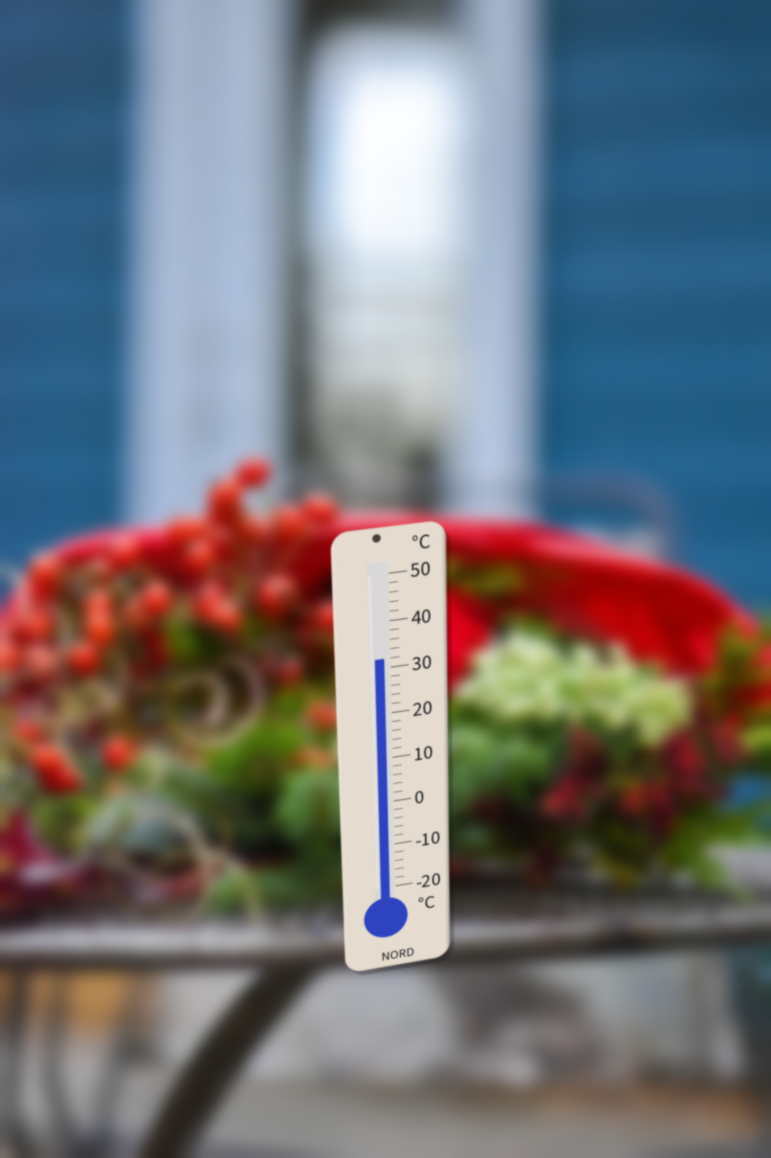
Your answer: **32** °C
